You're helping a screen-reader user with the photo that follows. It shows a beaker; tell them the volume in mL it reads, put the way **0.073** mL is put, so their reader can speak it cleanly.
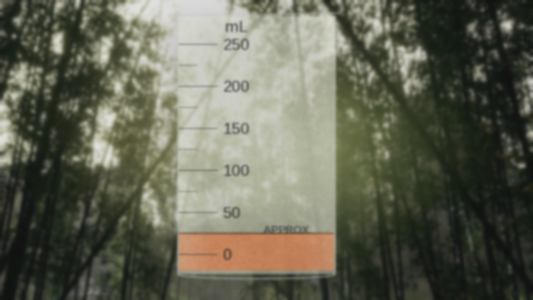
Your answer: **25** mL
